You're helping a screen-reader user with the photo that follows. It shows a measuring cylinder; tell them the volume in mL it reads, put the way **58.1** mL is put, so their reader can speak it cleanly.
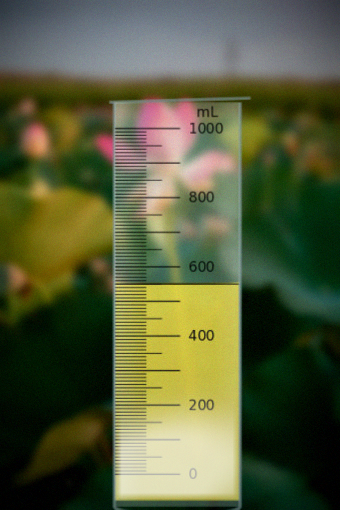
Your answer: **550** mL
